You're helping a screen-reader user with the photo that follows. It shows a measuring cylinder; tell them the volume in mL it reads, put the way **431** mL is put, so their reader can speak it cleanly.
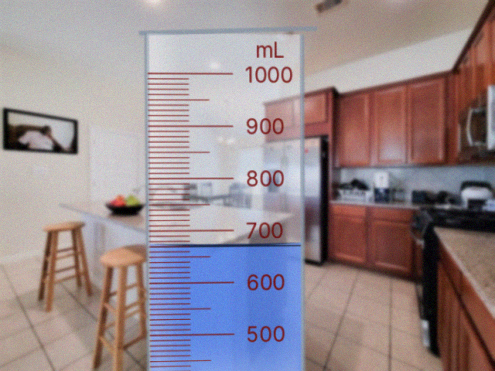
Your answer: **670** mL
